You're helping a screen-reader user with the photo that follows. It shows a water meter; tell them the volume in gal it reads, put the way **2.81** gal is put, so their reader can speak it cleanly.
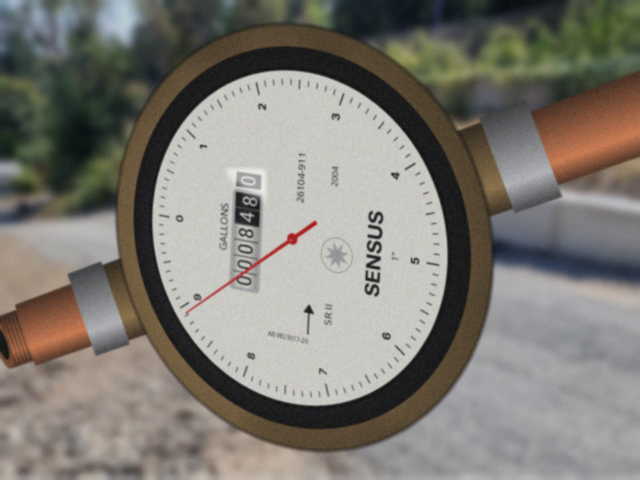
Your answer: **8478.9** gal
